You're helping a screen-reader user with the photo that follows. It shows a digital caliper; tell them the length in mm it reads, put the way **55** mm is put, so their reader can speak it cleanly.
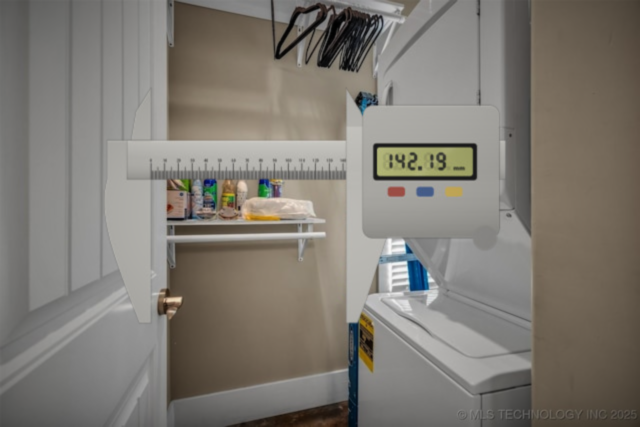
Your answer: **142.19** mm
